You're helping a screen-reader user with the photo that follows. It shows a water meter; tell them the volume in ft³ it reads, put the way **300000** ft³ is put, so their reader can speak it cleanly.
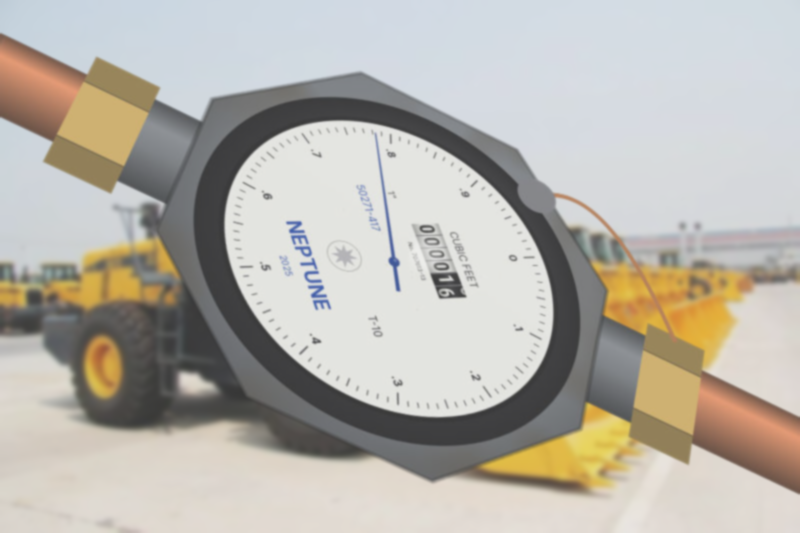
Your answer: **15.78** ft³
